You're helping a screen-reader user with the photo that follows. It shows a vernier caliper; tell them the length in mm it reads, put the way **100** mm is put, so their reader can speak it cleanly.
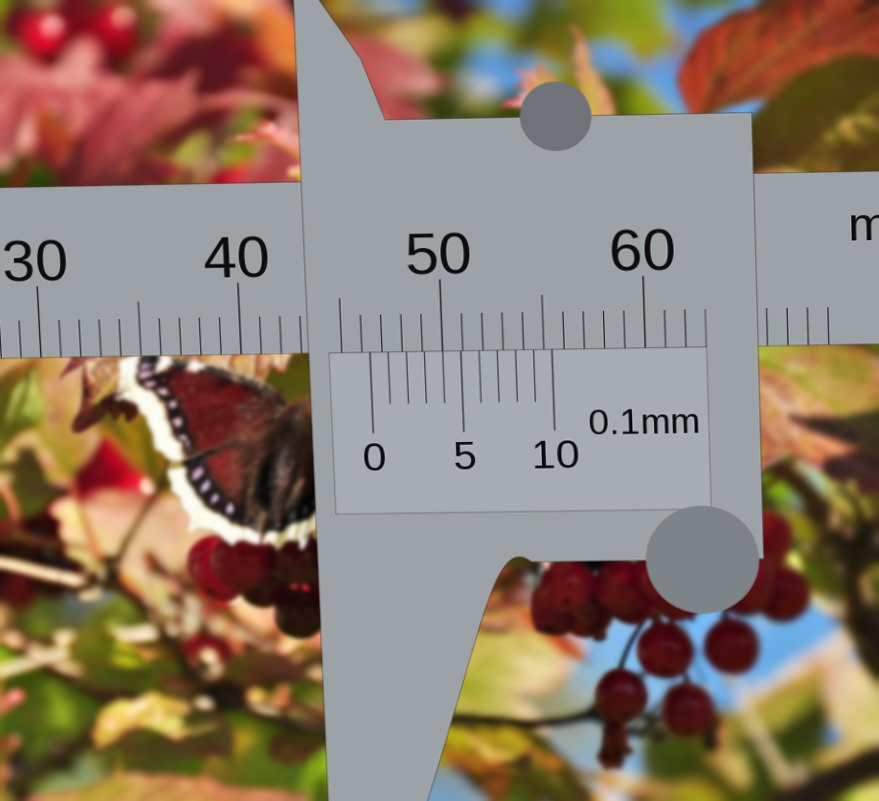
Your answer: **46.4** mm
